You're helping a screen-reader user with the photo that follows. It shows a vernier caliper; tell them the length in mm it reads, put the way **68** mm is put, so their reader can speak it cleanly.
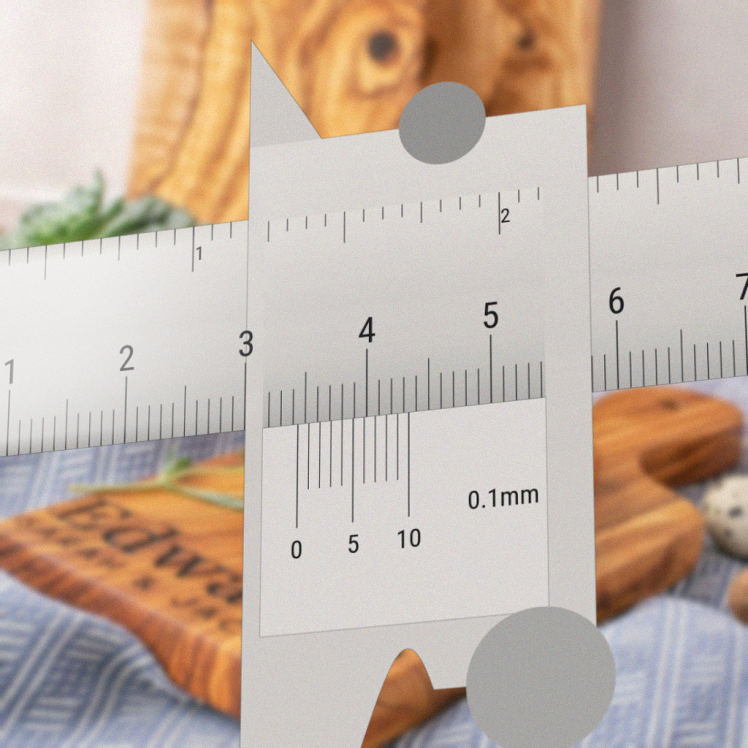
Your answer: **34.4** mm
